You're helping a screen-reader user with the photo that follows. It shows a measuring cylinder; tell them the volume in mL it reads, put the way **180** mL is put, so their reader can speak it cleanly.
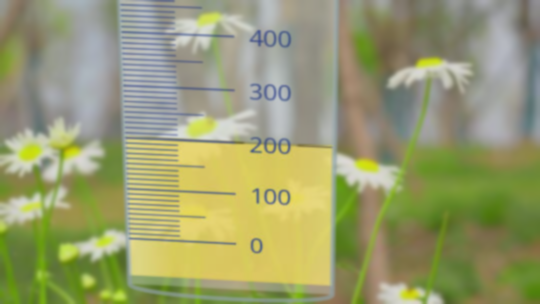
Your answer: **200** mL
